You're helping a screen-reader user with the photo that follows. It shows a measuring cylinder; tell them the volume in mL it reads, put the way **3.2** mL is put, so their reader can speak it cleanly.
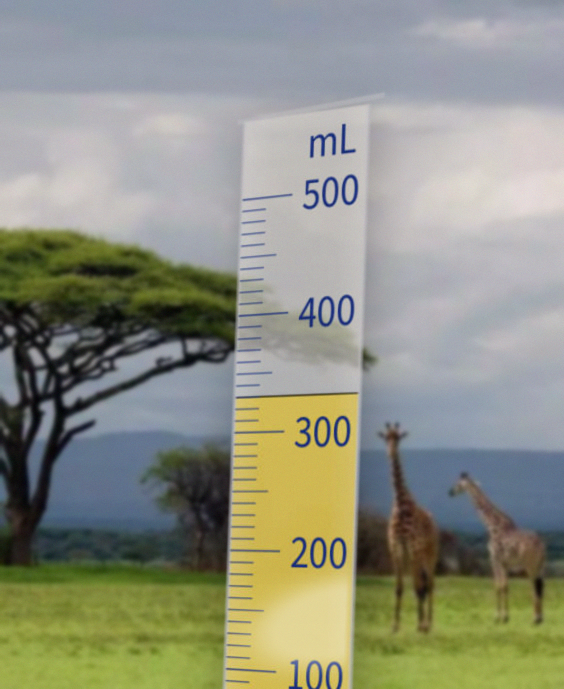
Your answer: **330** mL
